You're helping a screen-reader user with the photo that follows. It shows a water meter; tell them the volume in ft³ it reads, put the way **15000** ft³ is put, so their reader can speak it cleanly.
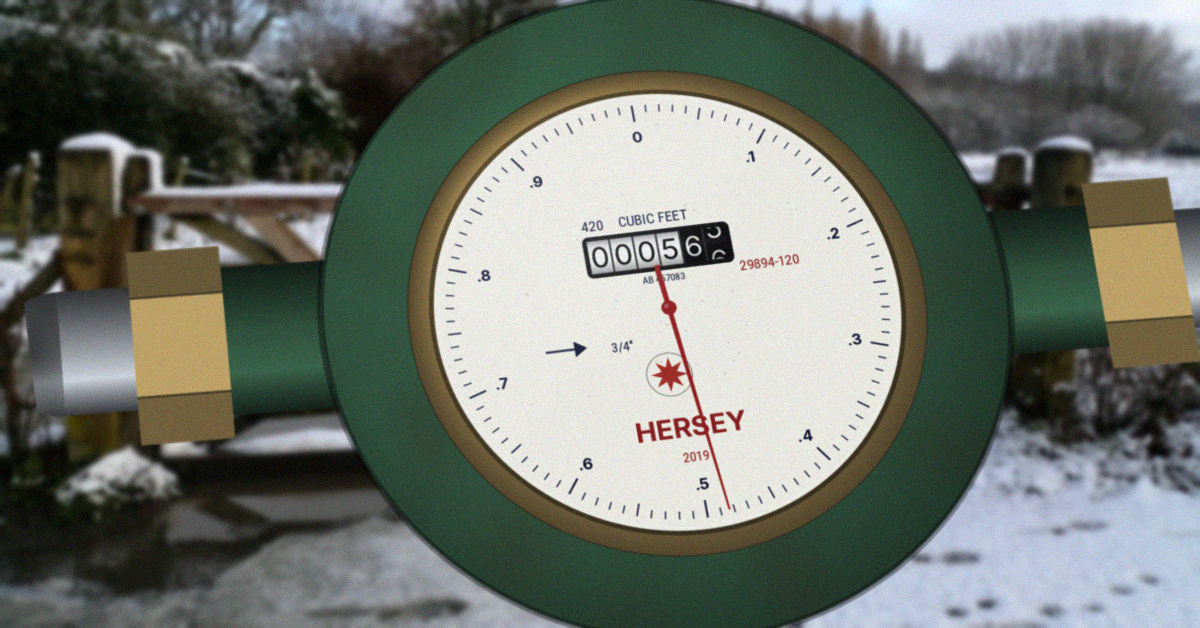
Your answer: **565.48** ft³
